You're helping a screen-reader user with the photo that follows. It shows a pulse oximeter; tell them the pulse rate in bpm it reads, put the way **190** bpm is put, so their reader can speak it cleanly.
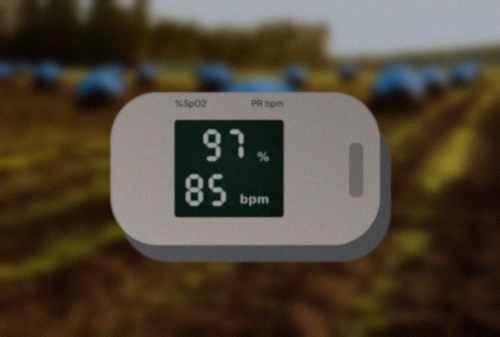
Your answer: **85** bpm
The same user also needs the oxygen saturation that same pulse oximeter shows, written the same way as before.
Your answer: **97** %
